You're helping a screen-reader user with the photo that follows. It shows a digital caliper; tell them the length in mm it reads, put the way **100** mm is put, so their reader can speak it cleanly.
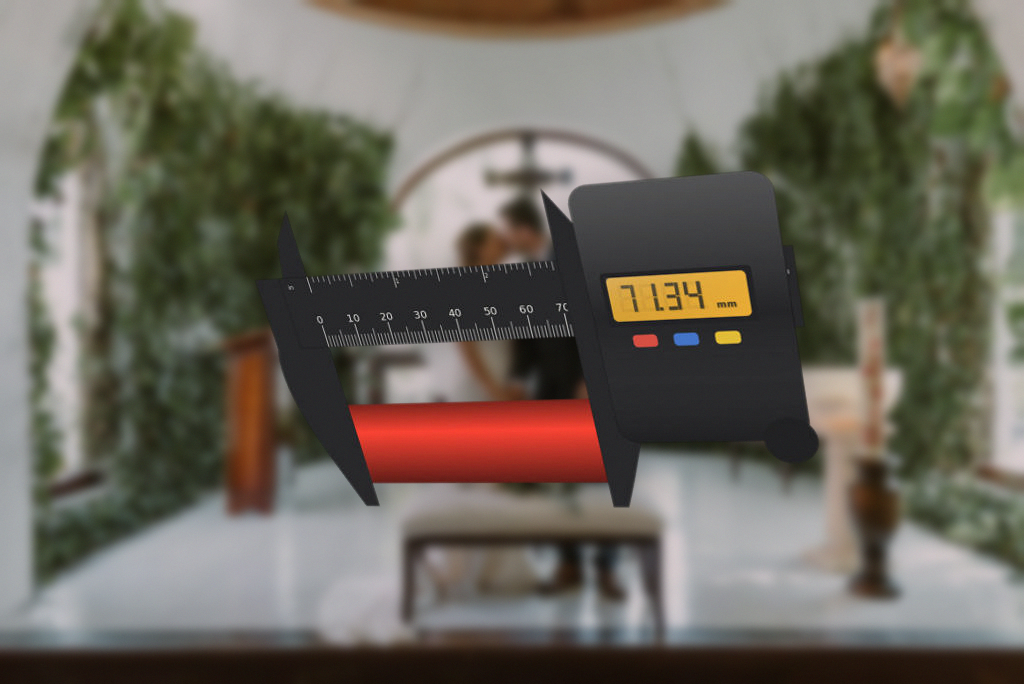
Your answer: **71.34** mm
